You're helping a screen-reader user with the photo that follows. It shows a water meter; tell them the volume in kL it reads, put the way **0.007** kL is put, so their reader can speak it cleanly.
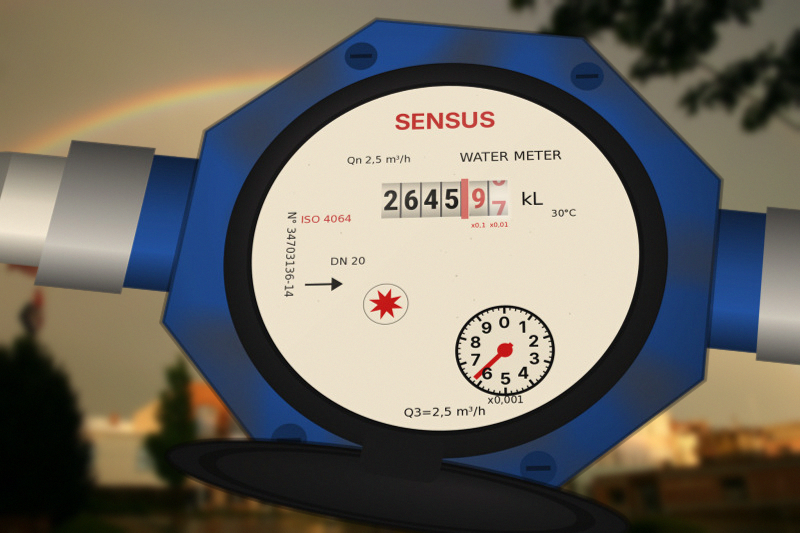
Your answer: **2645.966** kL
